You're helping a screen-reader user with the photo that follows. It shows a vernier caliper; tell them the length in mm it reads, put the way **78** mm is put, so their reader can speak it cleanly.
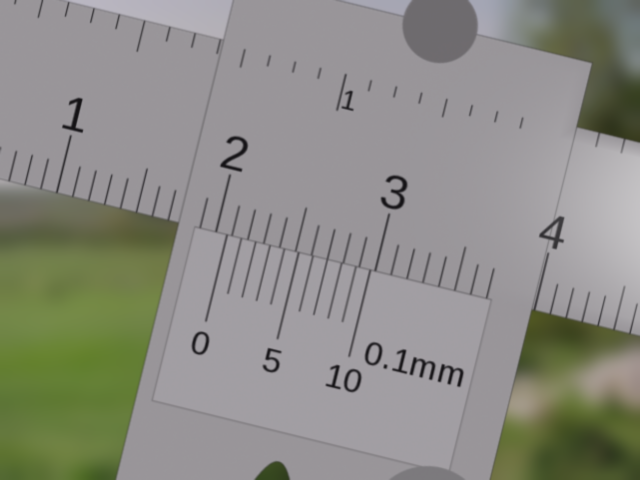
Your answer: **20.7** mm
